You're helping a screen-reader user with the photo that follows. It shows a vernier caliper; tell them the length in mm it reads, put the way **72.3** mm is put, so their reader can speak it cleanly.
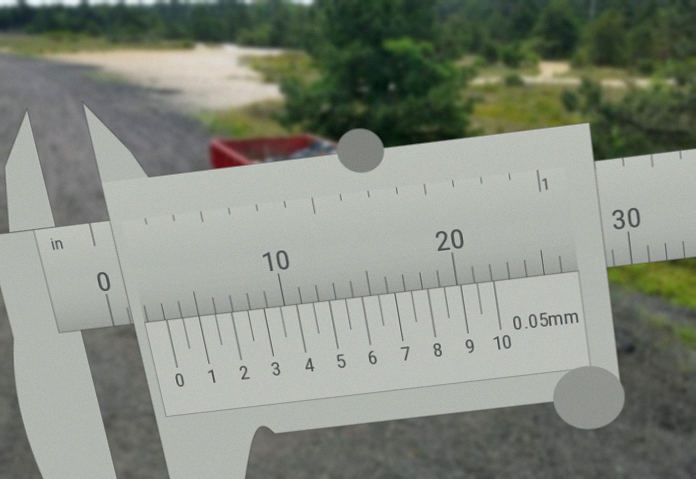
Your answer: **3.1** mm
